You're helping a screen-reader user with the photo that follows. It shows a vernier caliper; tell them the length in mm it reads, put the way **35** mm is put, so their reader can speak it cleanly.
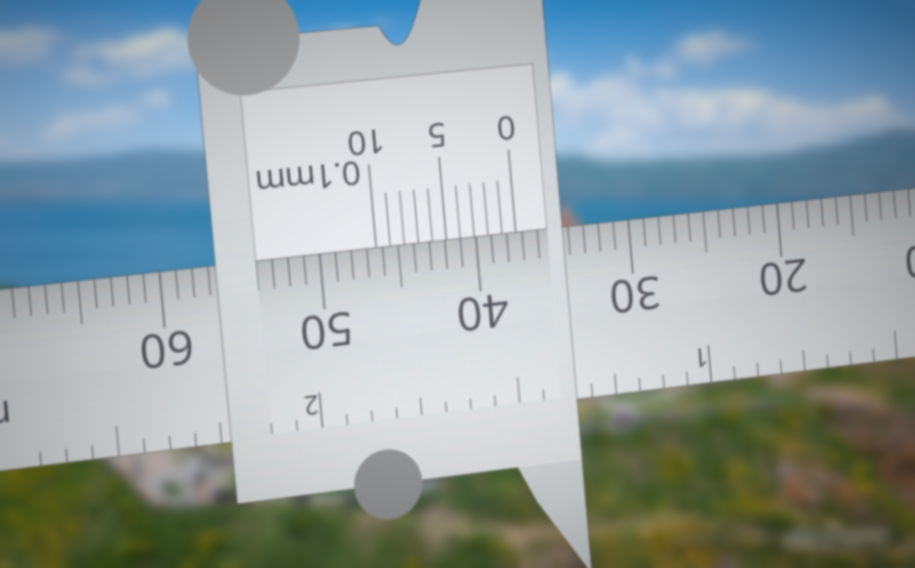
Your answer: **37.4** mm
